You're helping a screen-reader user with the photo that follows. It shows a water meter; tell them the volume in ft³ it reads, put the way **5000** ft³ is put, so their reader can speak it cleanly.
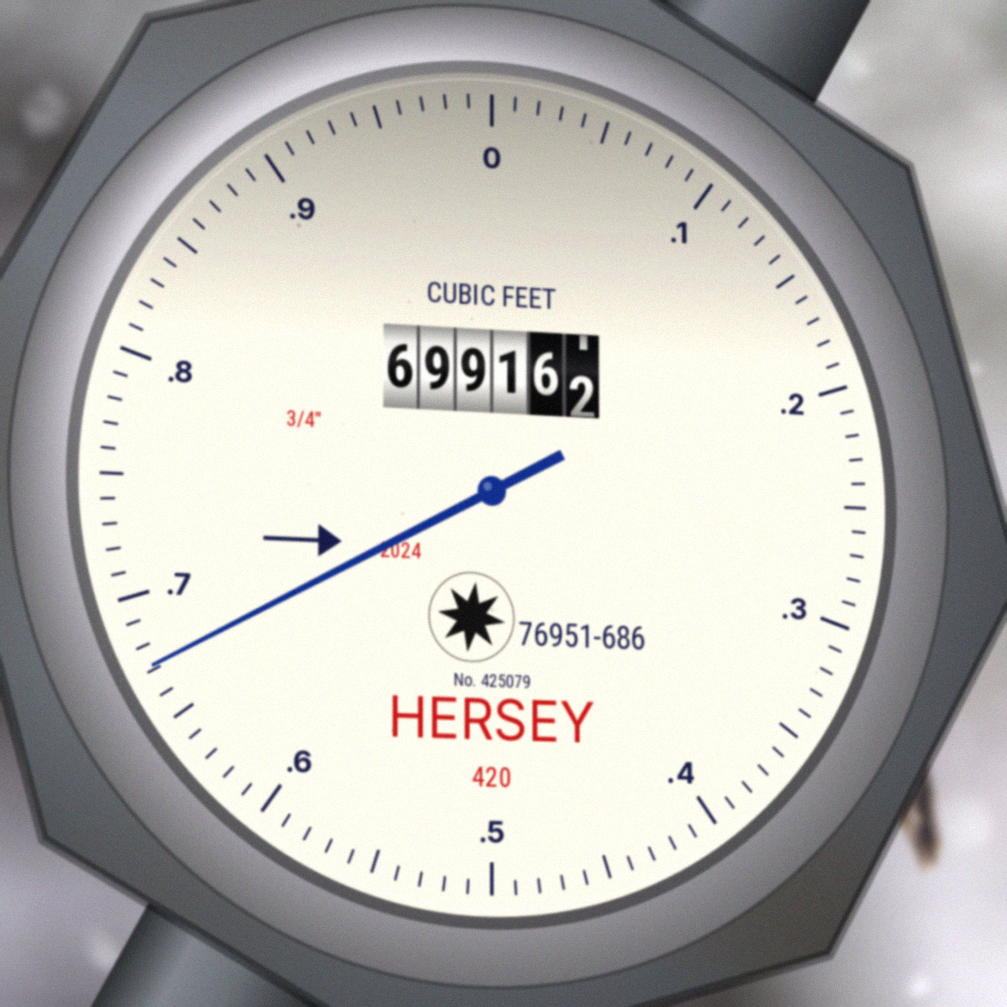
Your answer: **699161.67** ft³
